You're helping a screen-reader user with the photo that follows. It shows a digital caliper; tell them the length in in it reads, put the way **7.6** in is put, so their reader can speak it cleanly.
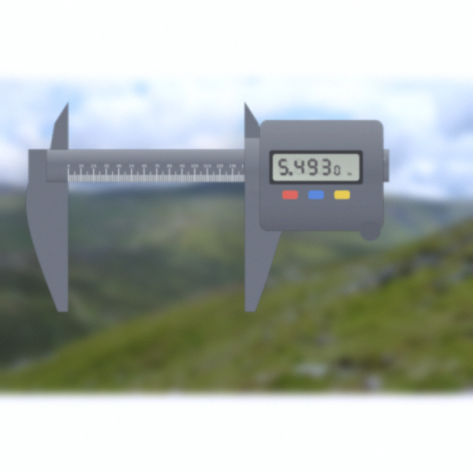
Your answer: **5.4930** in
